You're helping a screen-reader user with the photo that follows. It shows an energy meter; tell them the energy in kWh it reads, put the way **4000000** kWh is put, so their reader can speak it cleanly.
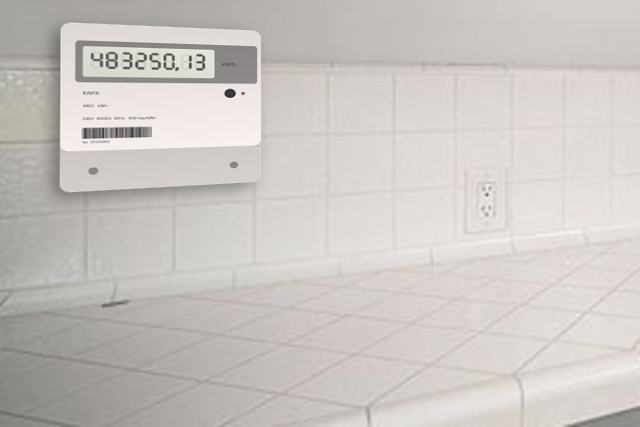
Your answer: **483250.13** kWh
